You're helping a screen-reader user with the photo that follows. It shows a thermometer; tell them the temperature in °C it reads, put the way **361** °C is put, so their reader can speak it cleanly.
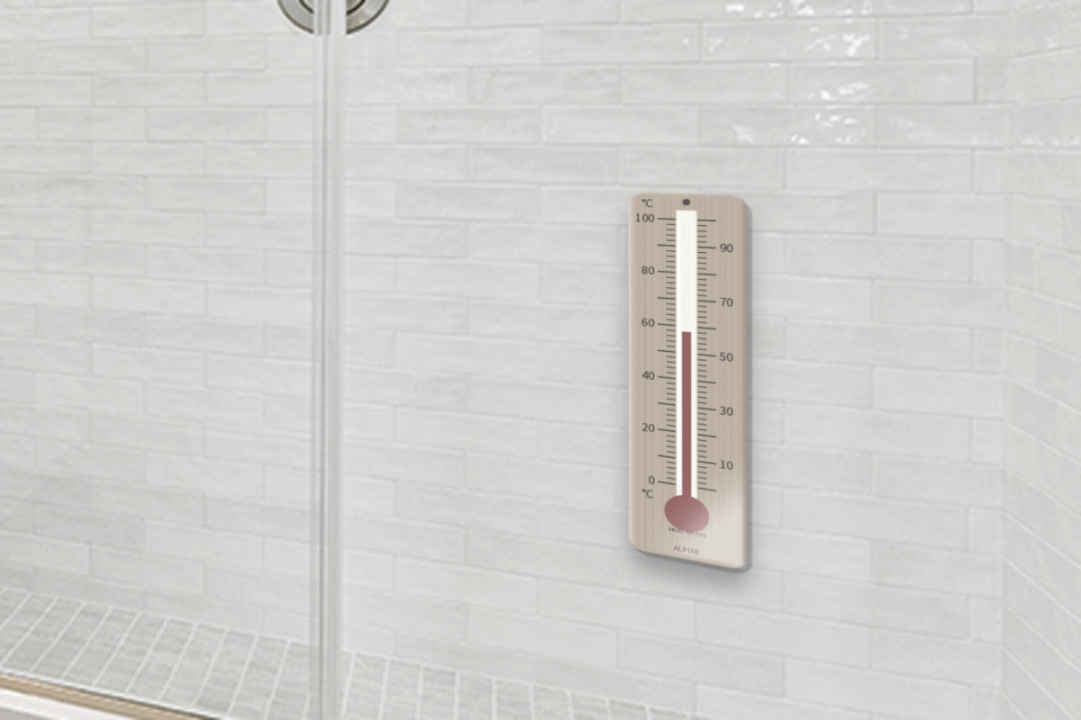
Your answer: **58** °C
